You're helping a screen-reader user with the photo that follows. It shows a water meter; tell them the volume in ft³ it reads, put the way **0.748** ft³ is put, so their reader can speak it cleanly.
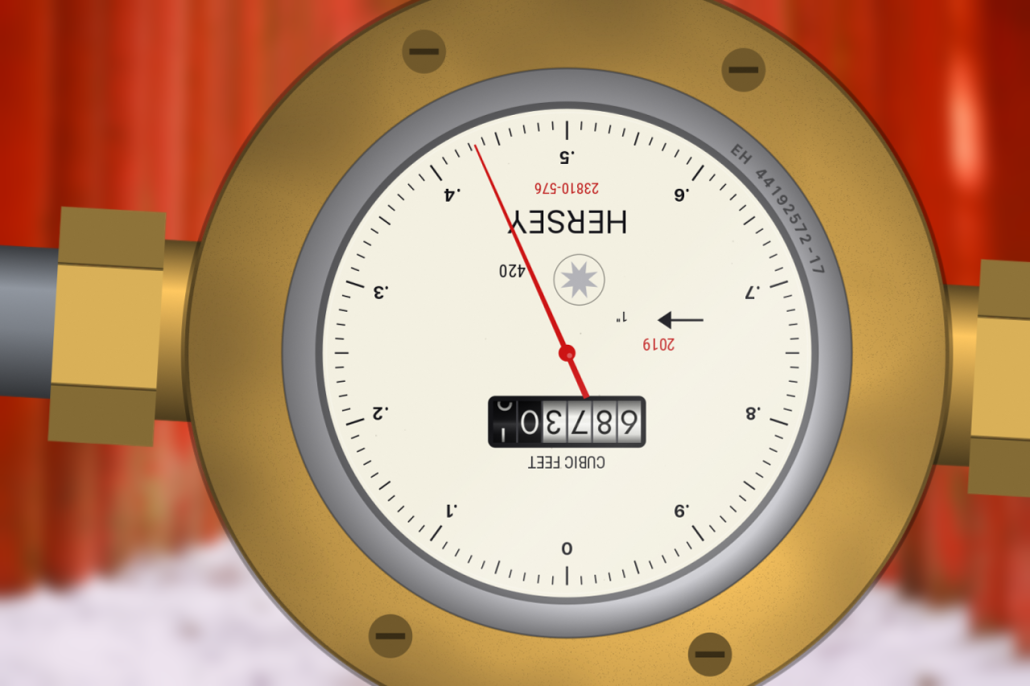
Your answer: **687301.43** ft³
